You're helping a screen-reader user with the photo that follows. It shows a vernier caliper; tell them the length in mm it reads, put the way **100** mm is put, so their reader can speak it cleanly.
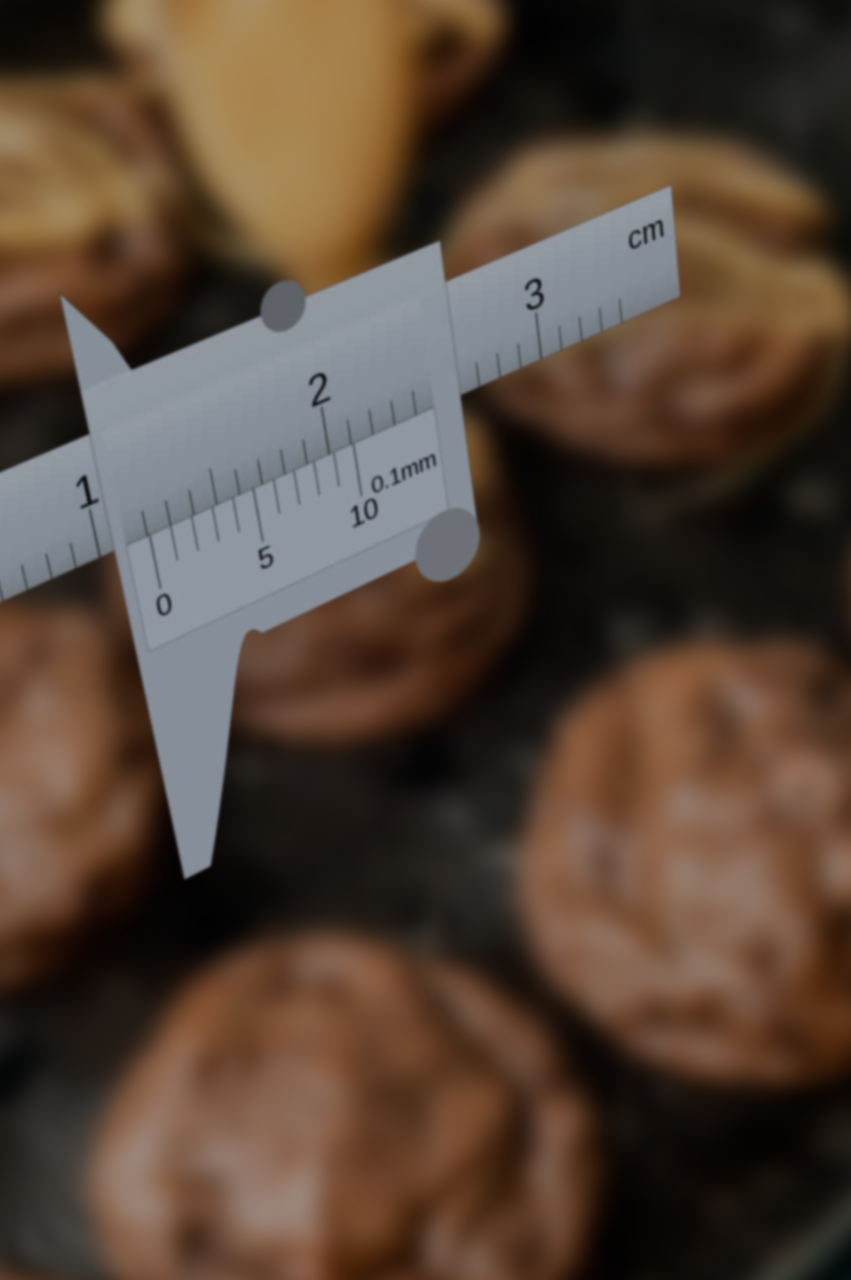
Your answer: **12.1** mm
